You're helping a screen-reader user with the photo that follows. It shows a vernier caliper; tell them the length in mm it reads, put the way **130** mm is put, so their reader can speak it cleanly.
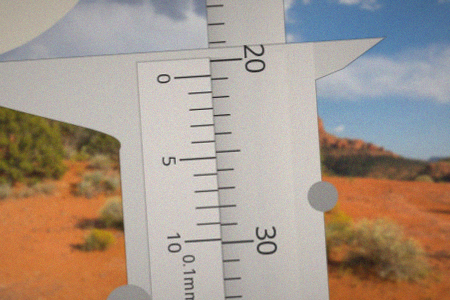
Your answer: **20.8** mm
